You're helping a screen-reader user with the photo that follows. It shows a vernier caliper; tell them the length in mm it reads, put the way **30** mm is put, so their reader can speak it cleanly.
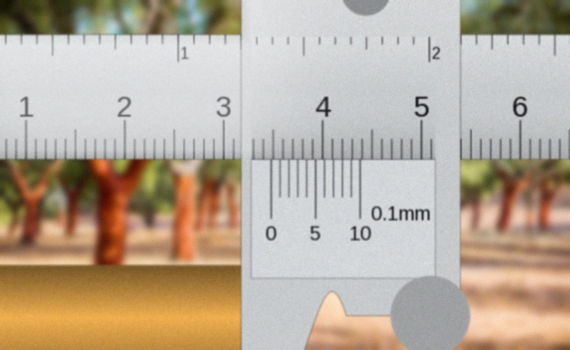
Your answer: **34.8** mm
